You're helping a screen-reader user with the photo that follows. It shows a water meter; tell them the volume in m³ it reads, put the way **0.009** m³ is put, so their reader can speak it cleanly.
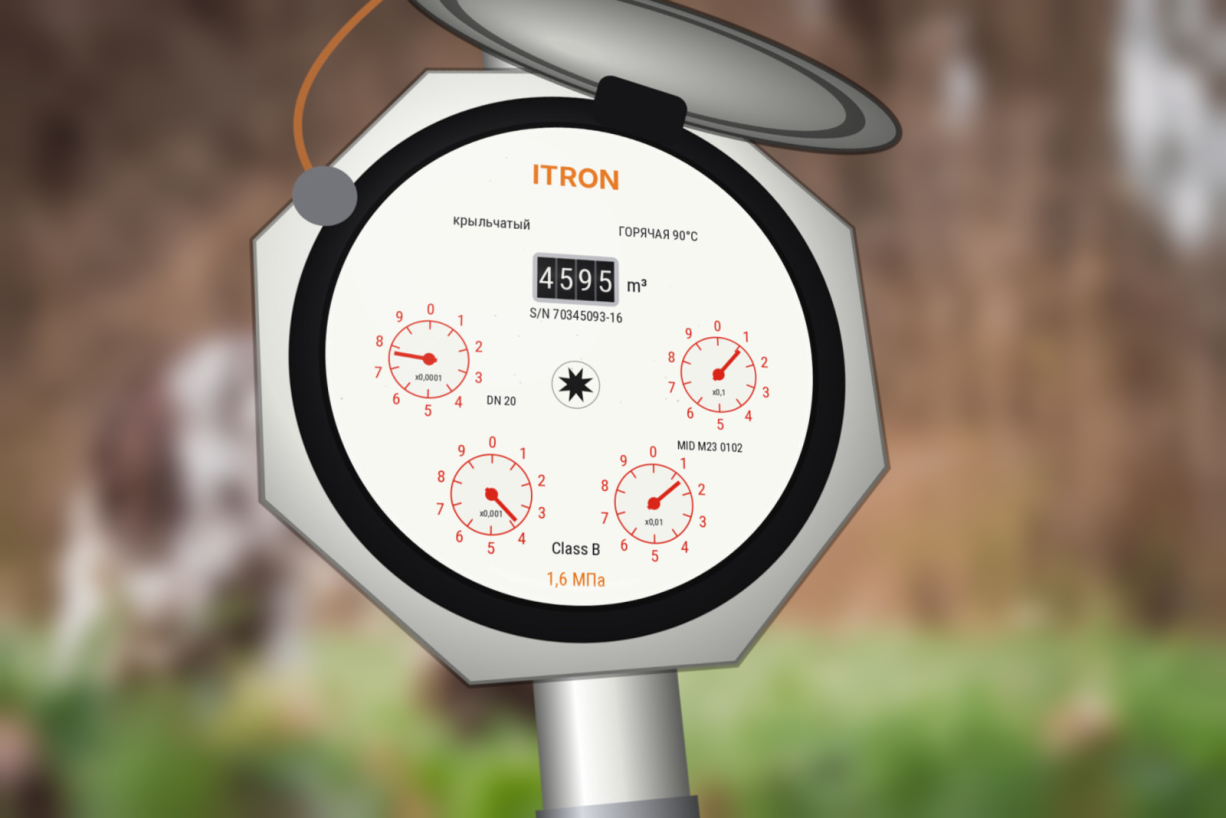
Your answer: **4595.1137** m³
